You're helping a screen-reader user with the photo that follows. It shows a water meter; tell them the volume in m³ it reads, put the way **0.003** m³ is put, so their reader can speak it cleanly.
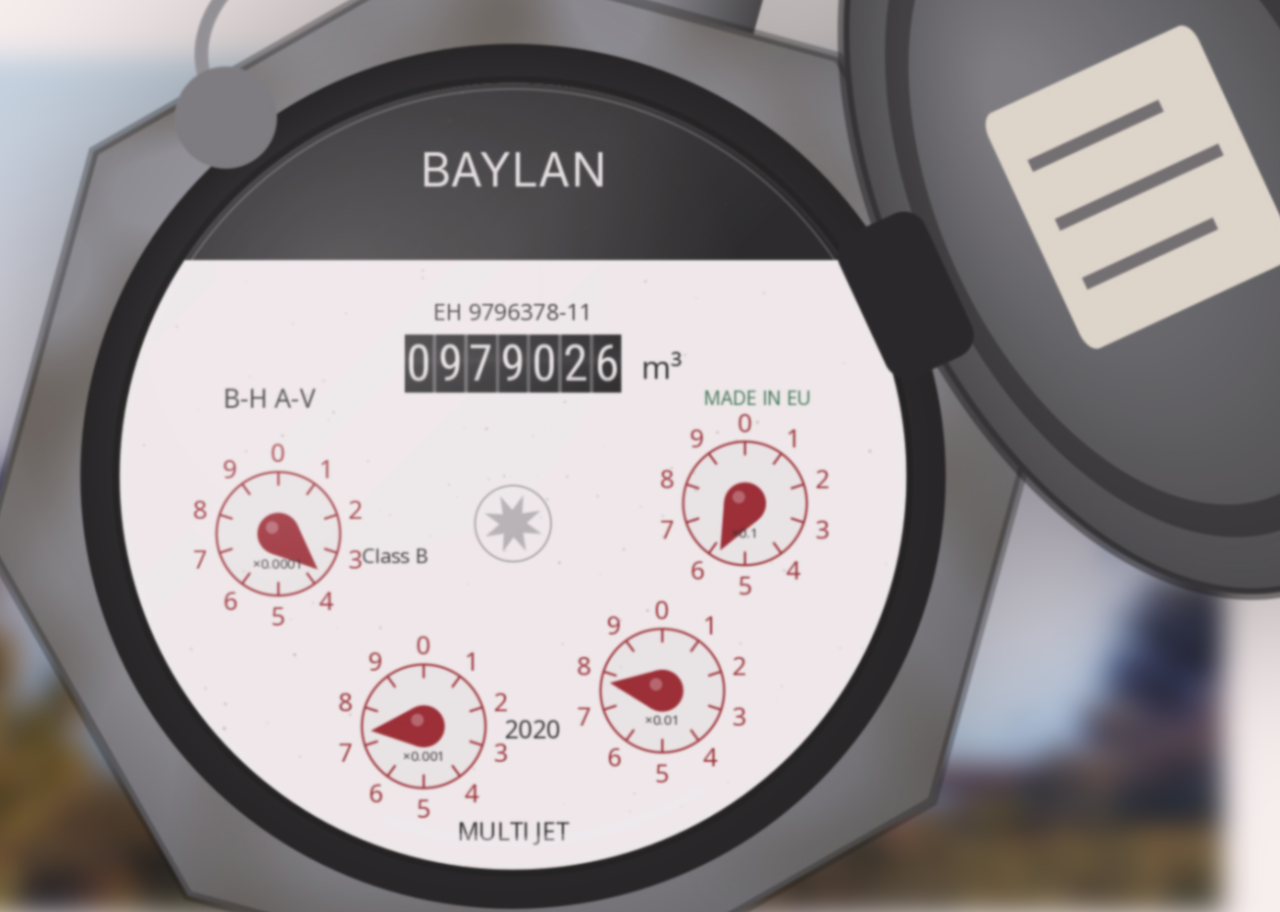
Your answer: **979026.5773** m³
